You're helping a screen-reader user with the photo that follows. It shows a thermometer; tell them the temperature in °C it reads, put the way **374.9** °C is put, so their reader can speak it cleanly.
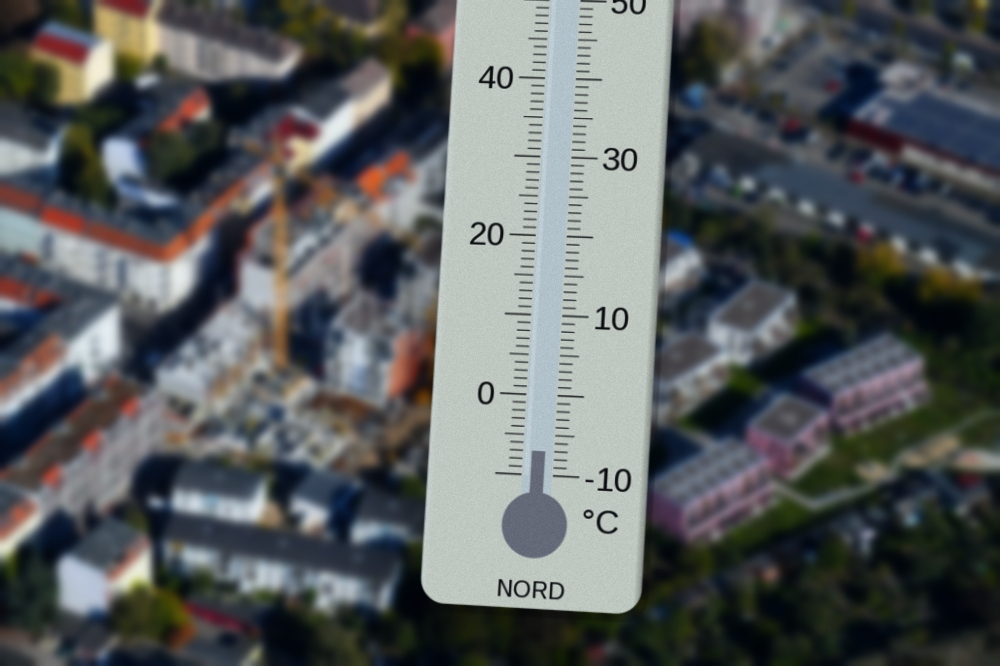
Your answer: **-7** °C
